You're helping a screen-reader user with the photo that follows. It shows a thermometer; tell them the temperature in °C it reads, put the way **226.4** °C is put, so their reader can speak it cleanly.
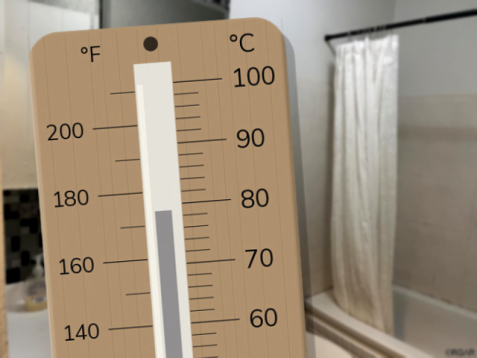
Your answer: **79** °C
